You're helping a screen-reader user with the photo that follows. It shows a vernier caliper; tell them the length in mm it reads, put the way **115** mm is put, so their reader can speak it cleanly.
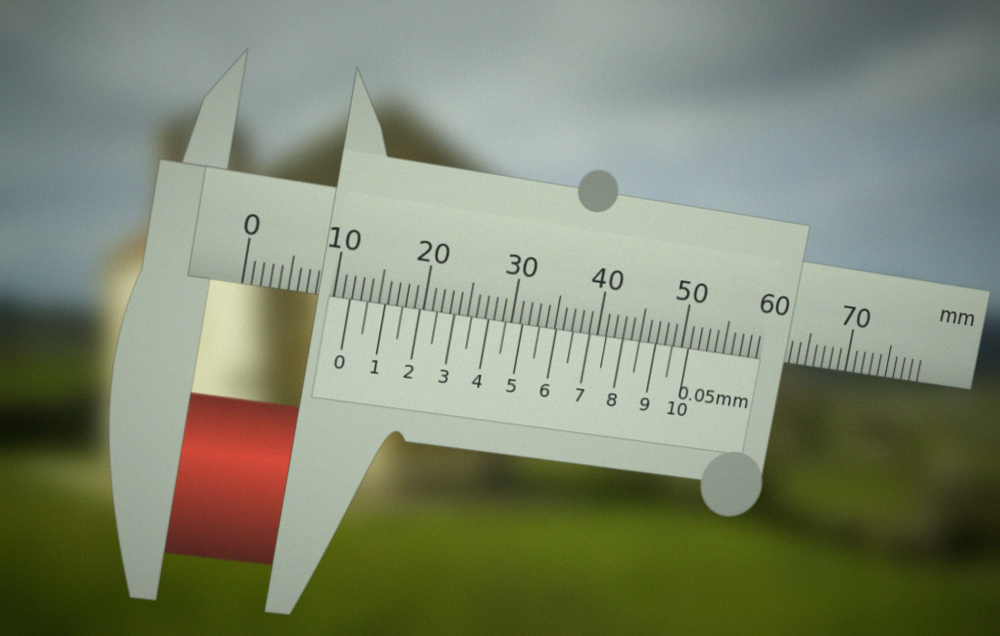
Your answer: **11.8** mm
